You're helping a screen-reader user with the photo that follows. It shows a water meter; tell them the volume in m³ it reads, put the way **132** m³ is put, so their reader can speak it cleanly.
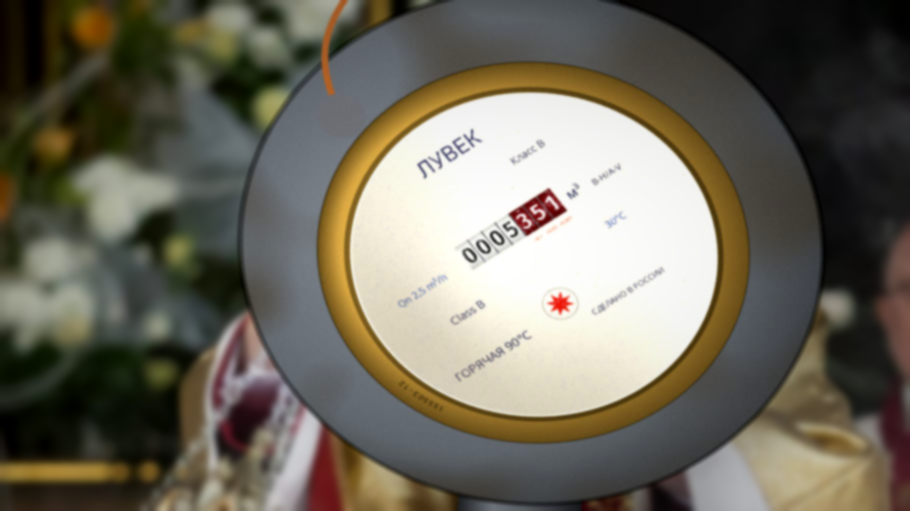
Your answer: **5.351** m³
